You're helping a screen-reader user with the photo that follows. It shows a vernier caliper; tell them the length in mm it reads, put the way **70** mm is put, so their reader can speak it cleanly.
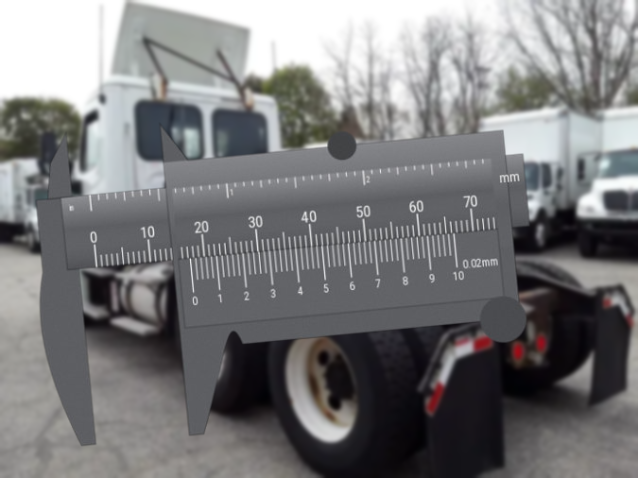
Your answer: **17.4** mm
